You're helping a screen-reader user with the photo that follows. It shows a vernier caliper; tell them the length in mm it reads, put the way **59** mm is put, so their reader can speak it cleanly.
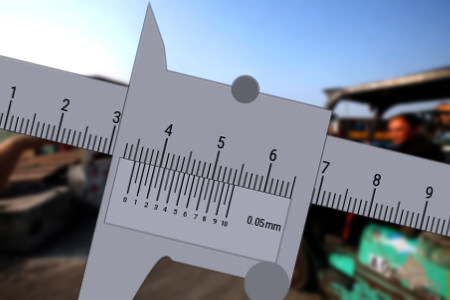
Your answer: **35.2** mm
